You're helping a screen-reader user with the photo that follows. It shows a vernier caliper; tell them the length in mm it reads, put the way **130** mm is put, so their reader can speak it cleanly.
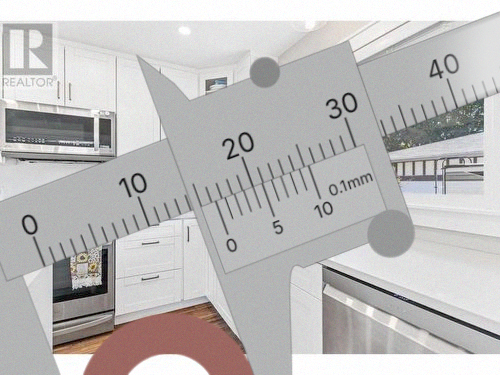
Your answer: **16.4** mm
